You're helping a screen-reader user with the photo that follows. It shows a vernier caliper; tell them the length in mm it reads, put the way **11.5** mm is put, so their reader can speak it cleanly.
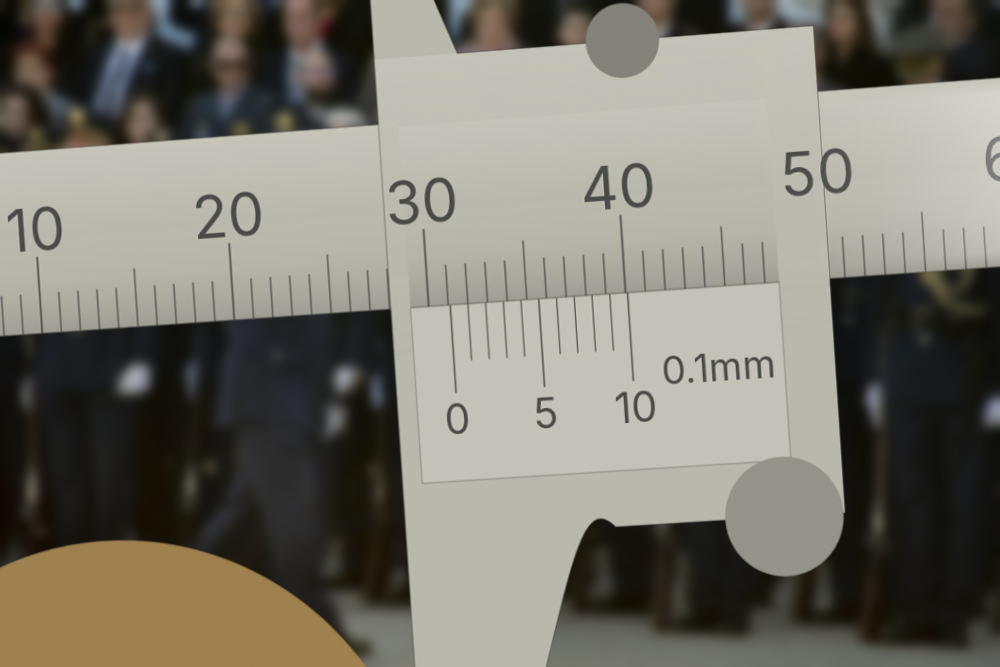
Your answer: **31.1** mm
